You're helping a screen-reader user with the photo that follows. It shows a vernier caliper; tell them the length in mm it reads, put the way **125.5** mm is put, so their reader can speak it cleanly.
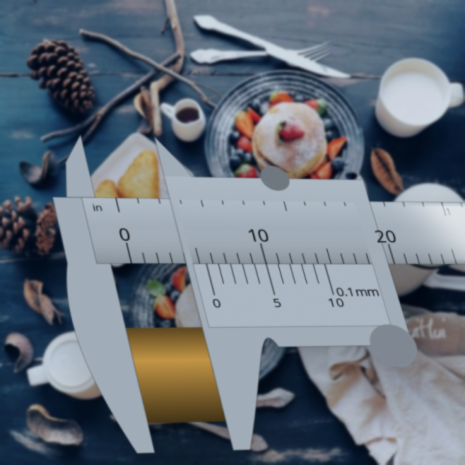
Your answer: **5.5** mm
